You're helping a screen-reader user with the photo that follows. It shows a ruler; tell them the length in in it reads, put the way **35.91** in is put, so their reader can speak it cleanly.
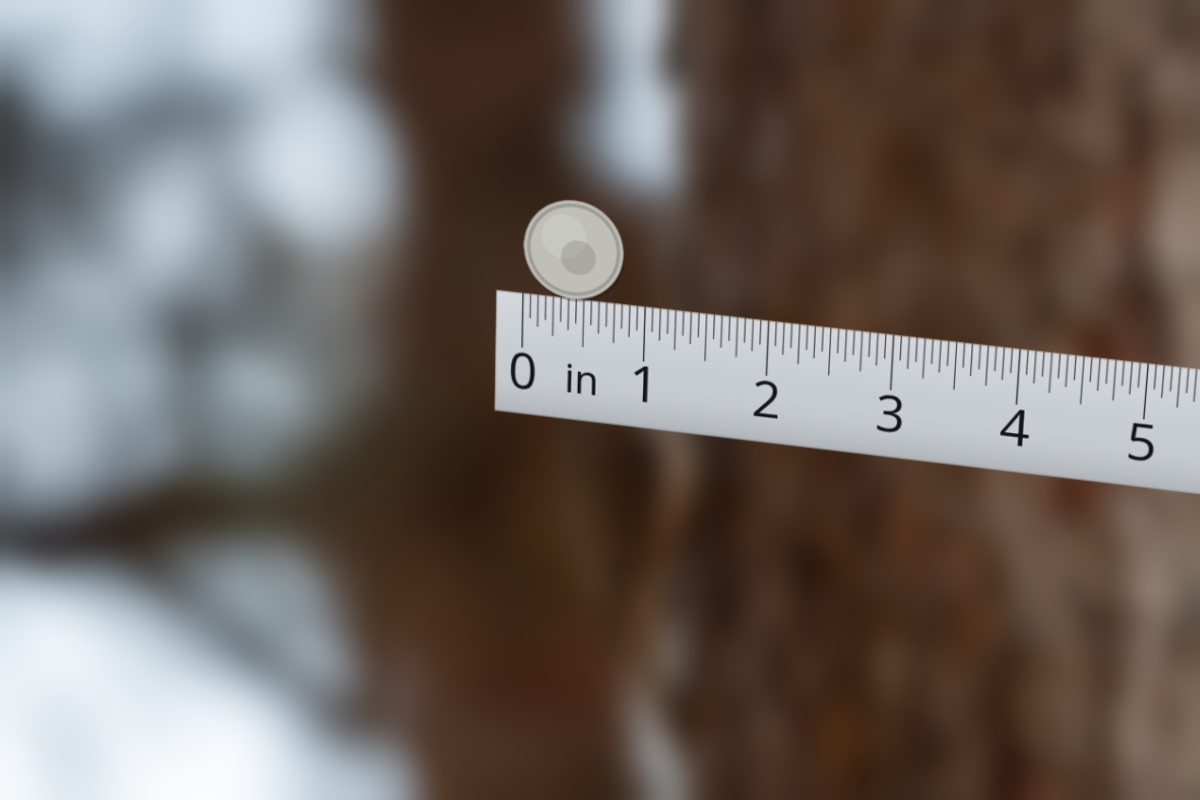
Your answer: **0.8125** in
